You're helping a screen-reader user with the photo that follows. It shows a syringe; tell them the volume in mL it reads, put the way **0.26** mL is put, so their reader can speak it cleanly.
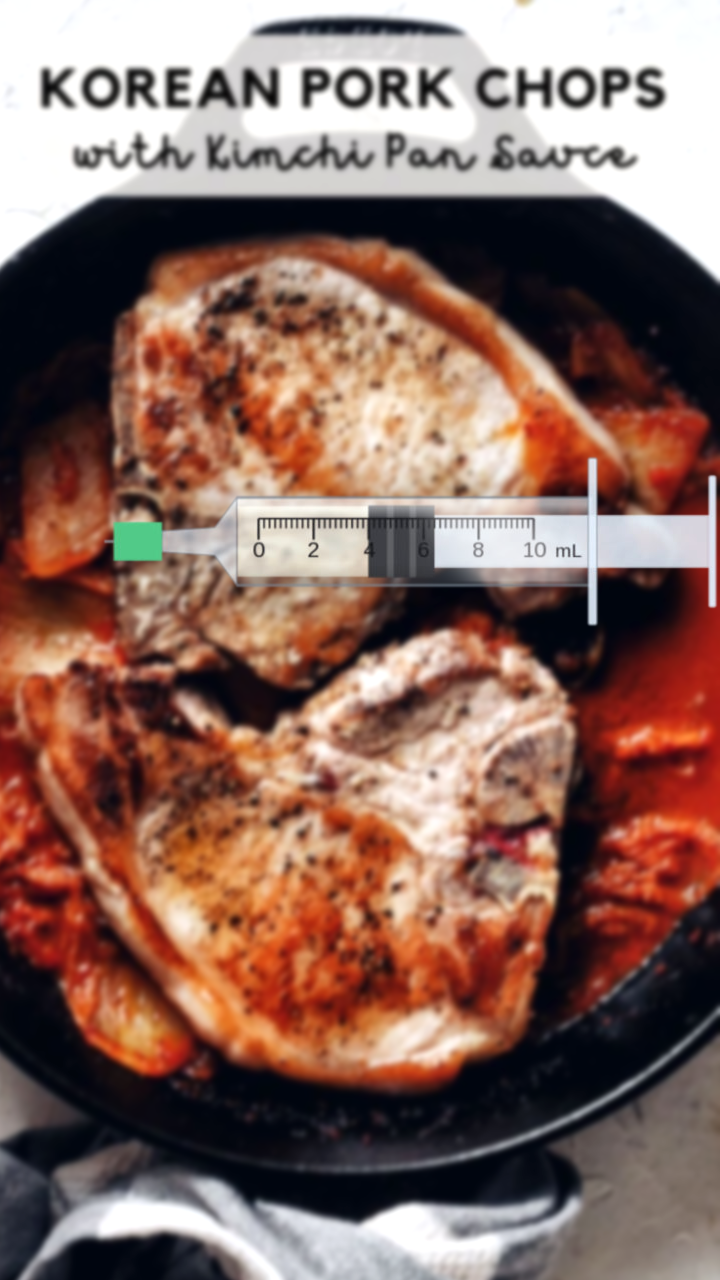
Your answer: **4** mL
